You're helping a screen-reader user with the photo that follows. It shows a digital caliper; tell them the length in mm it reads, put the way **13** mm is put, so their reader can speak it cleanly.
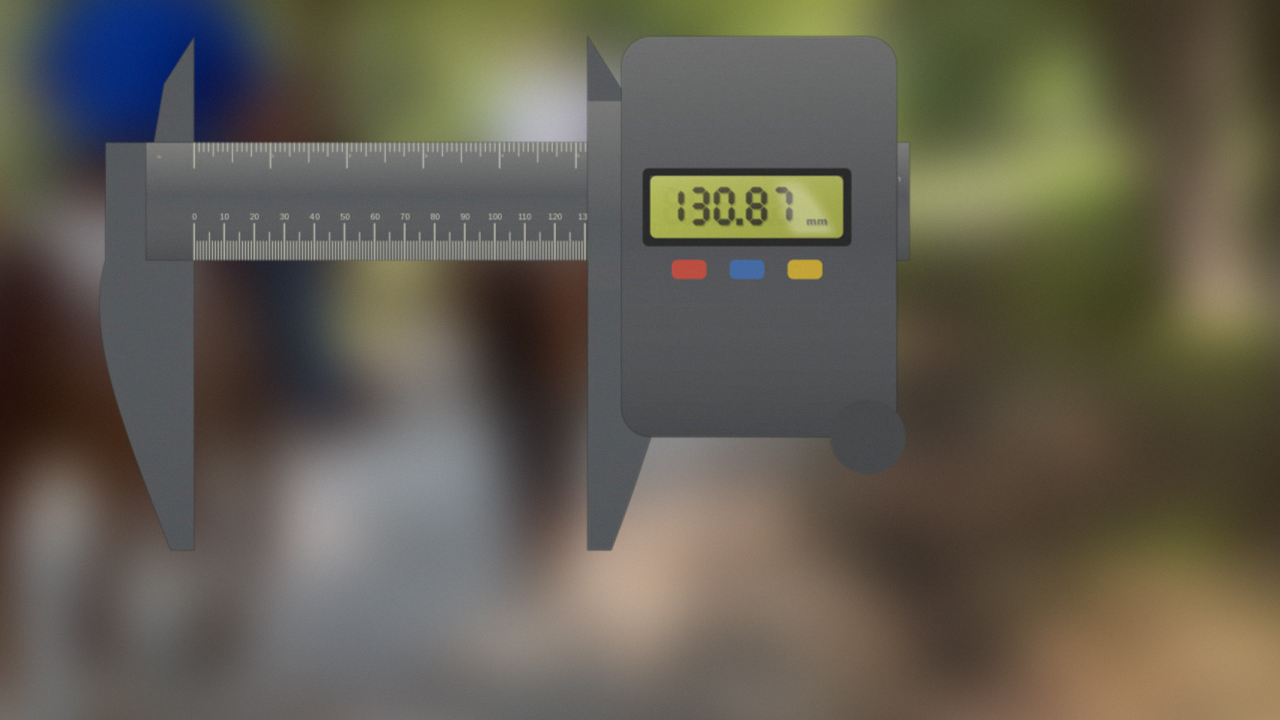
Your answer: **130.87** mm
